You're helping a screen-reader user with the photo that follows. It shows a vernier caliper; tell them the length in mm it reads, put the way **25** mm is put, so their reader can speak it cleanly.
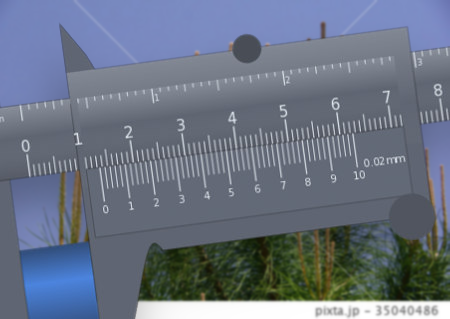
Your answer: **13.5** mm
